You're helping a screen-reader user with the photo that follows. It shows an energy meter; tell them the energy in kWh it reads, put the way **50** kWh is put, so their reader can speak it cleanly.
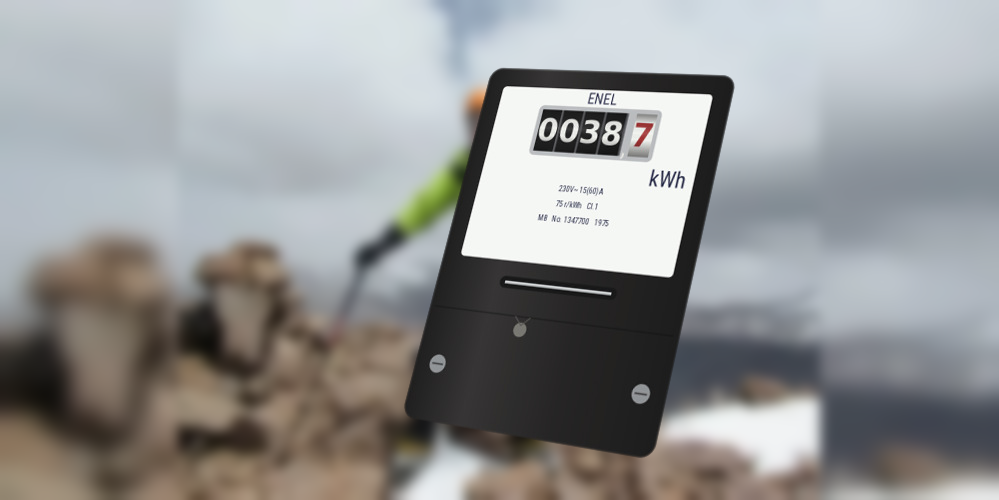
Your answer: **38.7** kWh
